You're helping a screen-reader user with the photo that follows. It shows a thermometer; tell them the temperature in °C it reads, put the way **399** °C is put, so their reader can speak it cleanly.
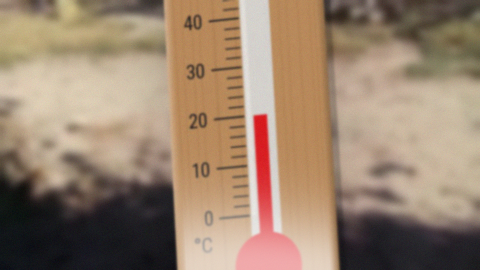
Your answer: **20** °C
